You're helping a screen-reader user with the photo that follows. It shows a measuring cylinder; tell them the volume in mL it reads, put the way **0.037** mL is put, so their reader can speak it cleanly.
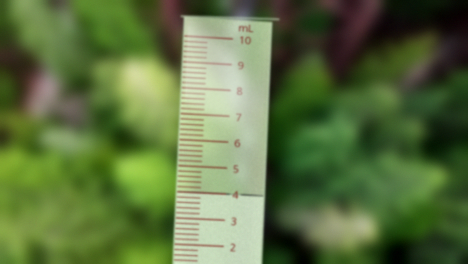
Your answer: **4** mL
